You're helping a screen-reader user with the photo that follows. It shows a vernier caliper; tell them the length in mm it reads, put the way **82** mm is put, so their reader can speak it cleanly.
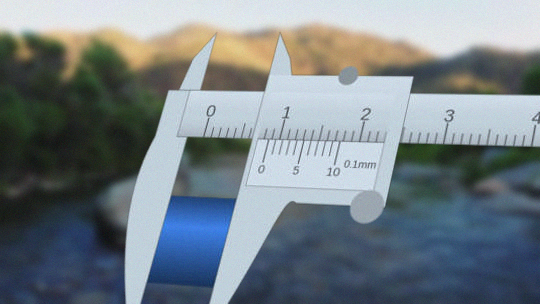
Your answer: **8.6** mm
